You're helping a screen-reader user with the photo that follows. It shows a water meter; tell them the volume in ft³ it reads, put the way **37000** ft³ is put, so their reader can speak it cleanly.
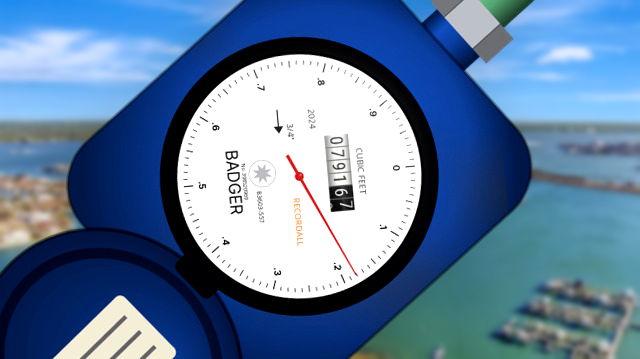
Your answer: **79167.18** ft³
